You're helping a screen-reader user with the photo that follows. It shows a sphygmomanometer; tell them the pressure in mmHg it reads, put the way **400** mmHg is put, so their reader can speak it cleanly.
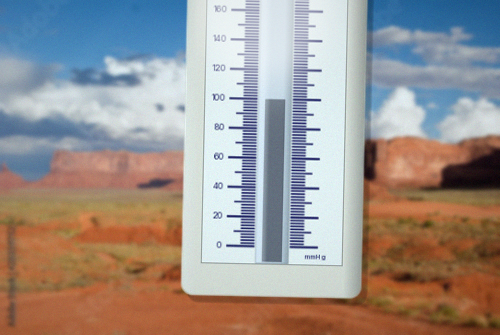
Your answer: **100** mmHg
